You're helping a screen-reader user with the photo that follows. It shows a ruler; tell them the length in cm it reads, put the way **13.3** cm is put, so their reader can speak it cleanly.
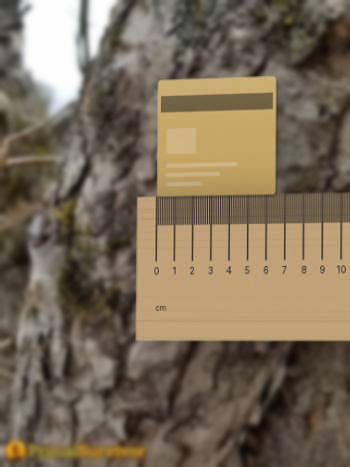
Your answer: **6.5** cm
